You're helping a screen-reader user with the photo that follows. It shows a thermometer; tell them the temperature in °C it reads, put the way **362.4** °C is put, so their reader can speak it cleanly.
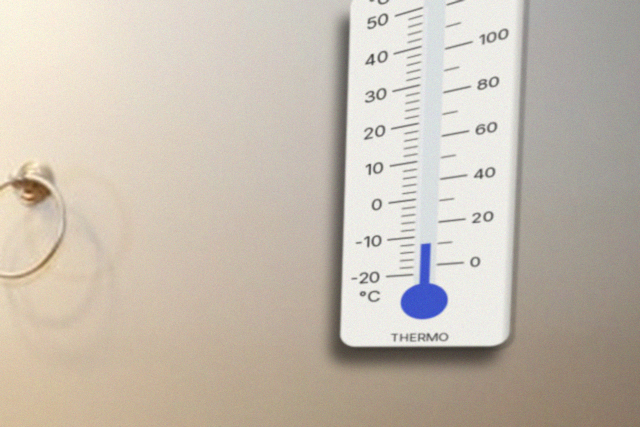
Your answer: **-12** °C
